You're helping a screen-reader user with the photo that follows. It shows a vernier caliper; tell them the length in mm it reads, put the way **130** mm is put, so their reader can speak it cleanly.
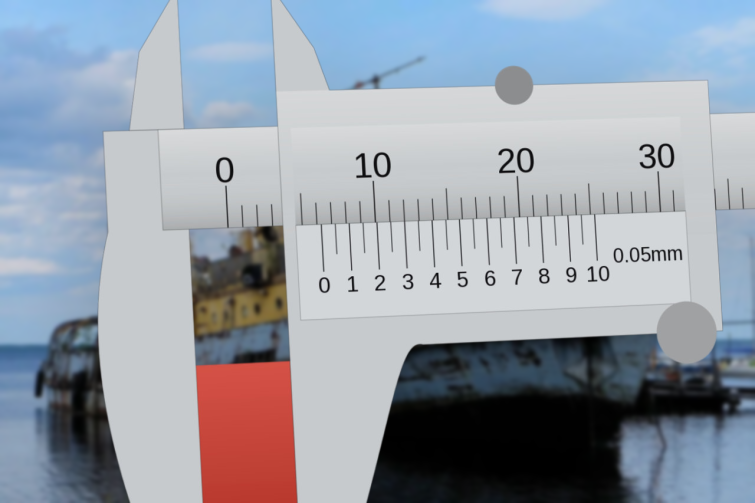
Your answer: **6.3** mm
